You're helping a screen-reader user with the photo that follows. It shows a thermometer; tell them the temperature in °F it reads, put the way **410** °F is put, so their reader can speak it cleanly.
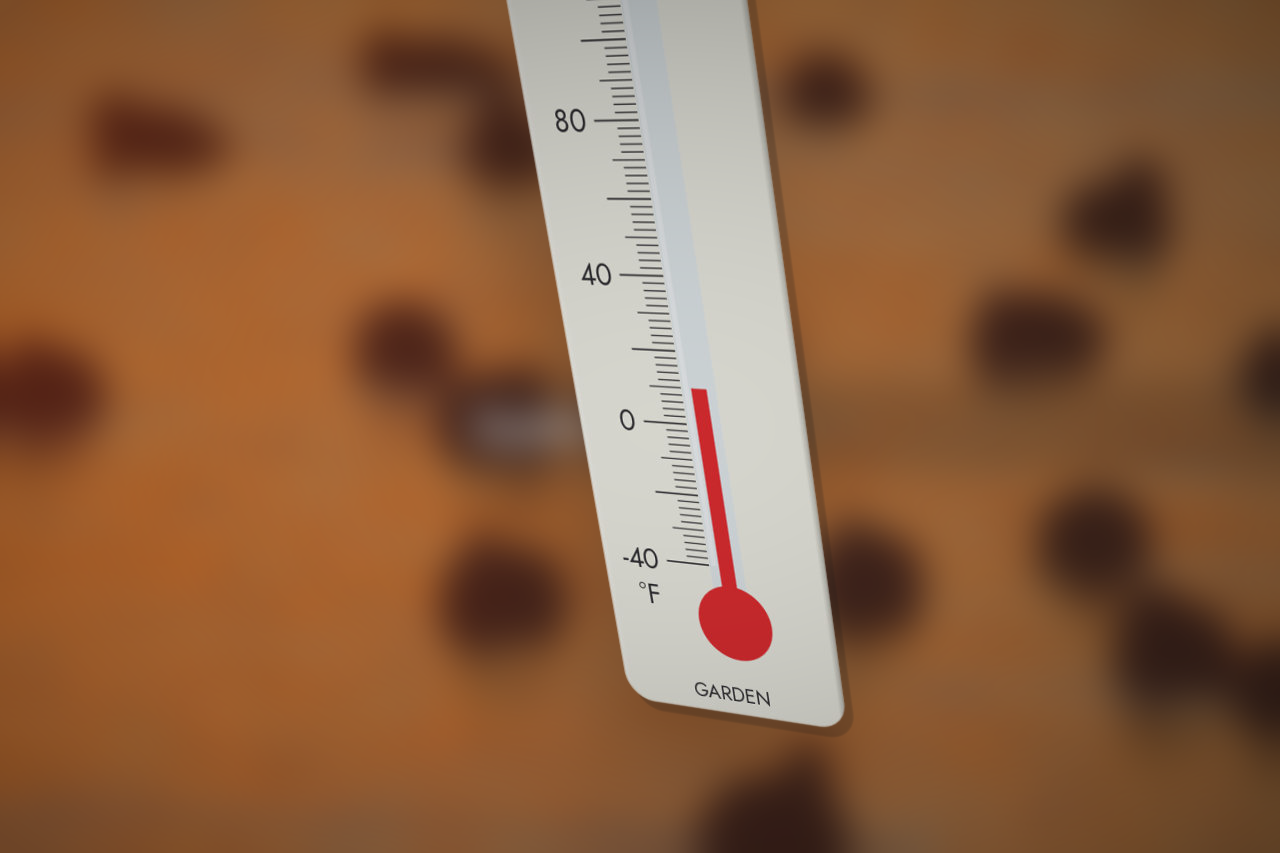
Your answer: **10** °F
